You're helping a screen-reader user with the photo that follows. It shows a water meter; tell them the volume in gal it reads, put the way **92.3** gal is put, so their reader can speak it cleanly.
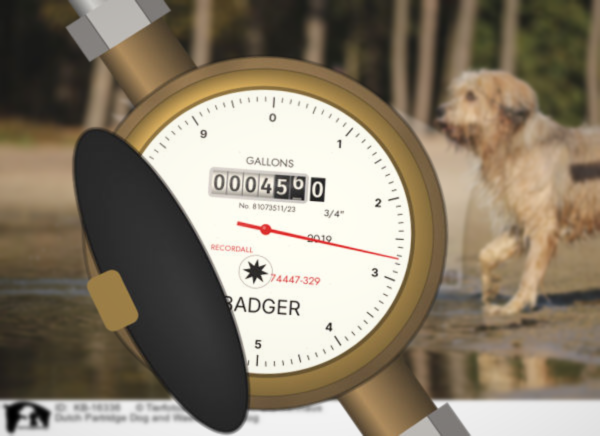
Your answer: **4562.7** gal
